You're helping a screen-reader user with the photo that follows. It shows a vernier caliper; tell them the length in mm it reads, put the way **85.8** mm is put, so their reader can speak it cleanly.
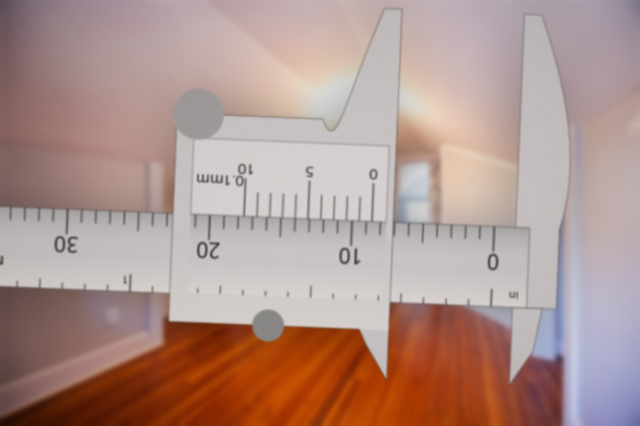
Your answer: **8.6** mm
